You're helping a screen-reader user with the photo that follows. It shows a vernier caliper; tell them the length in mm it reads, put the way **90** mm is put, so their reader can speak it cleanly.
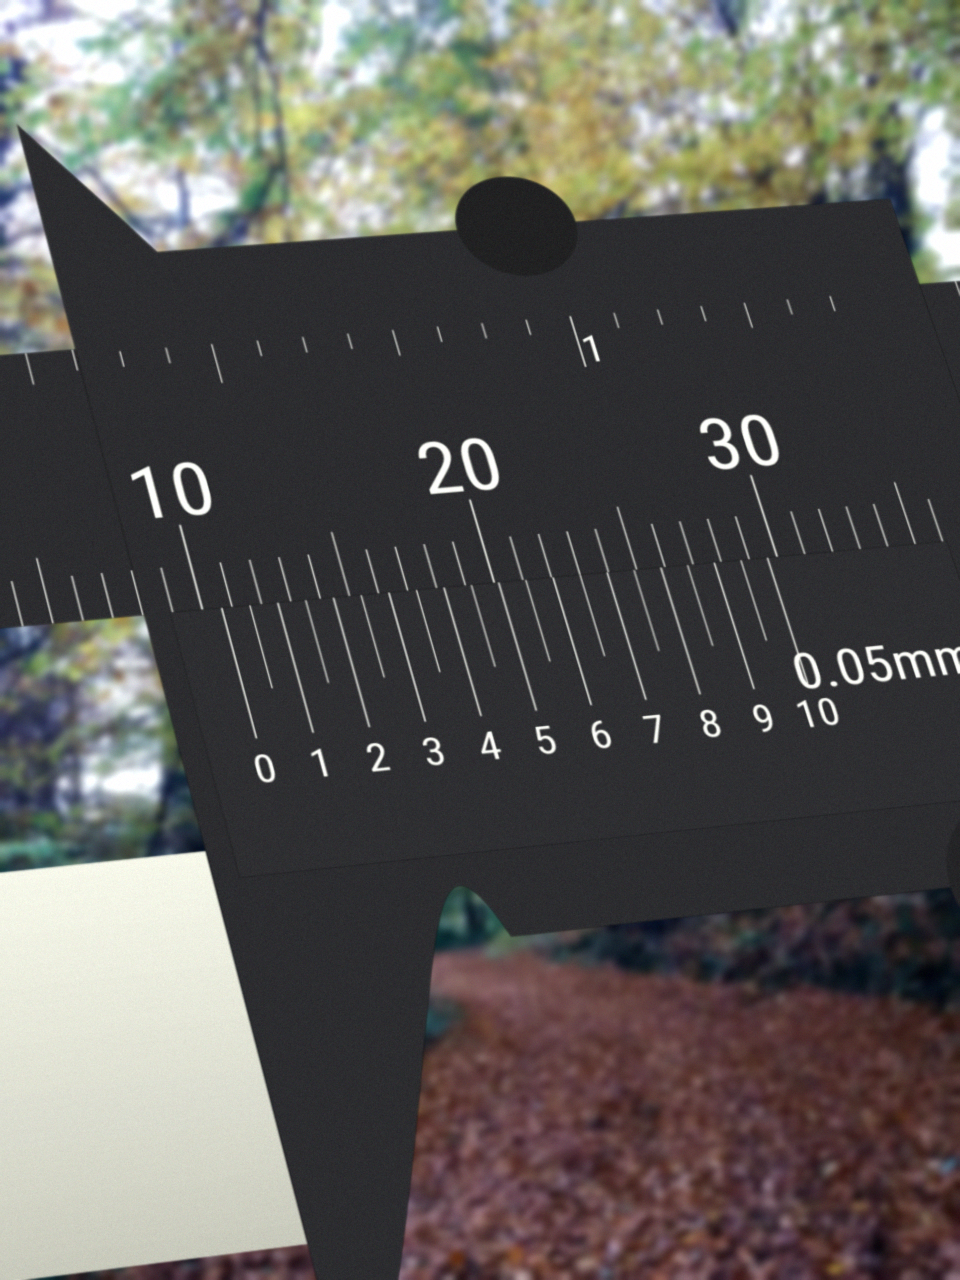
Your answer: **10.65** mm
